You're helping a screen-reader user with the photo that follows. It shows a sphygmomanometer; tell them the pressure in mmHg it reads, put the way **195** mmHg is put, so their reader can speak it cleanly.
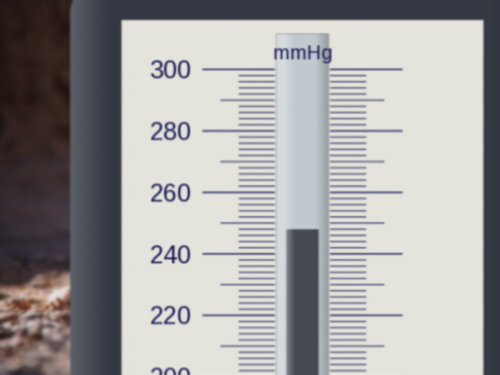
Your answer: **248** mmHg
